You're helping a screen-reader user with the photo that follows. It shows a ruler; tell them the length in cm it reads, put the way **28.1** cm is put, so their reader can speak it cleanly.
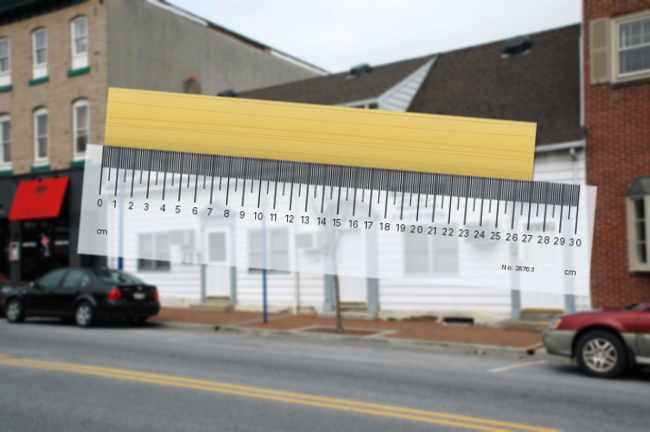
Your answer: **27** cm
